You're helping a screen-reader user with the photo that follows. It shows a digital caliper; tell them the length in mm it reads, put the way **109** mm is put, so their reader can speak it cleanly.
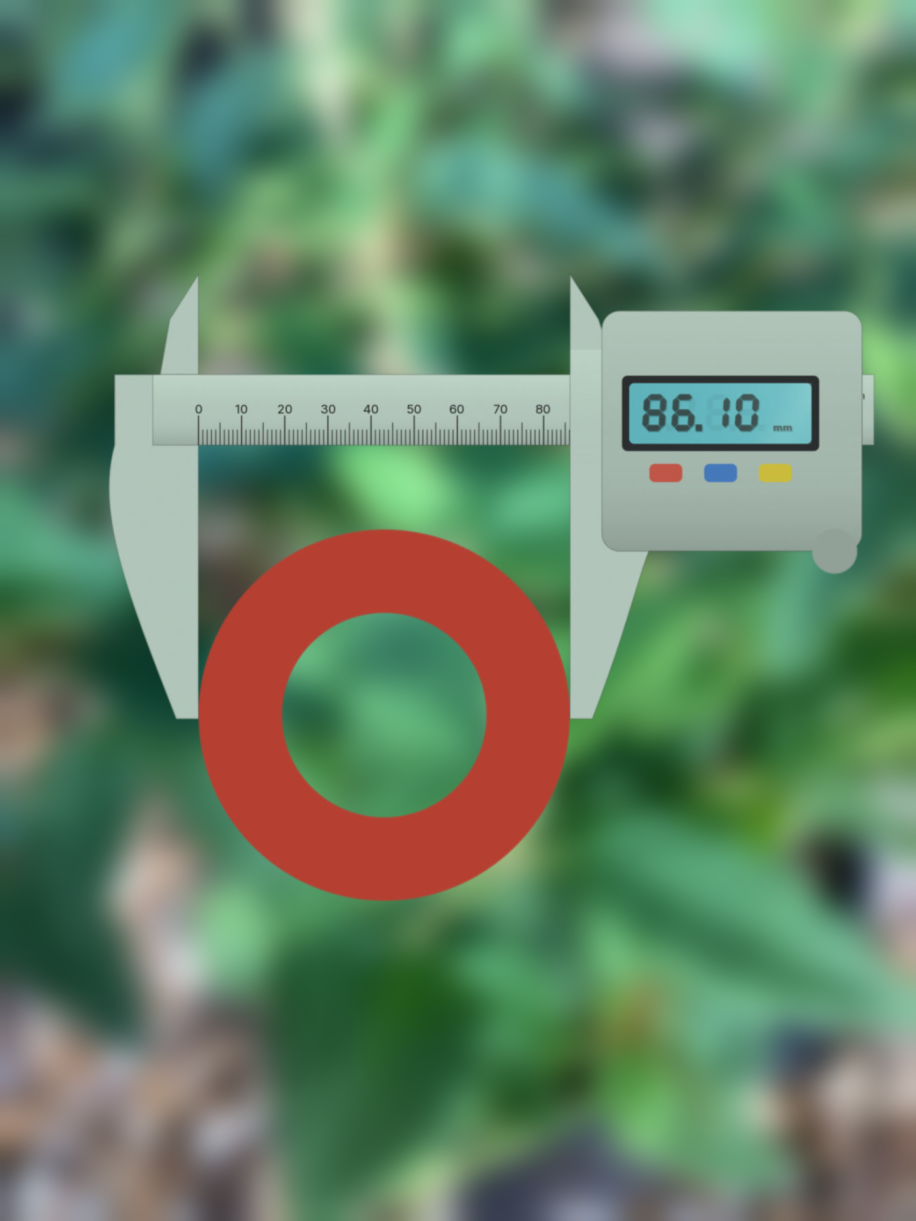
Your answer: **86.10** mm
